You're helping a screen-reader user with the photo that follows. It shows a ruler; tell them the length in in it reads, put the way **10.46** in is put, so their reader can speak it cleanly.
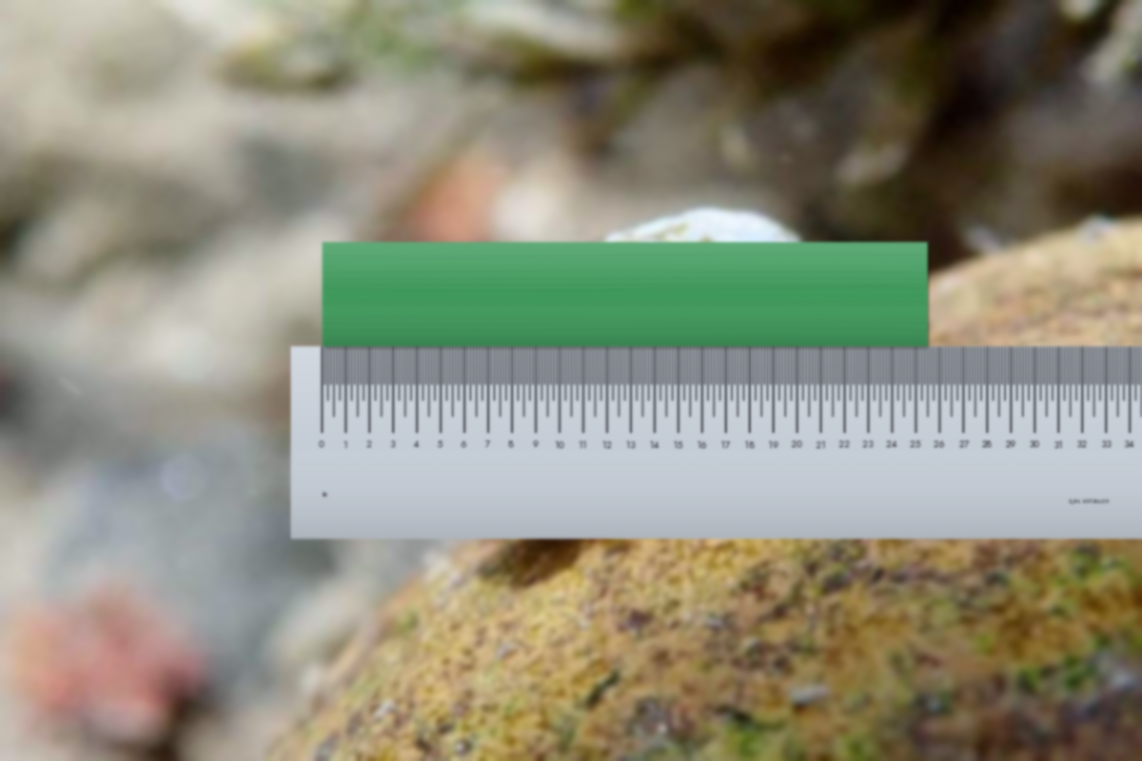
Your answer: **25.5** in
